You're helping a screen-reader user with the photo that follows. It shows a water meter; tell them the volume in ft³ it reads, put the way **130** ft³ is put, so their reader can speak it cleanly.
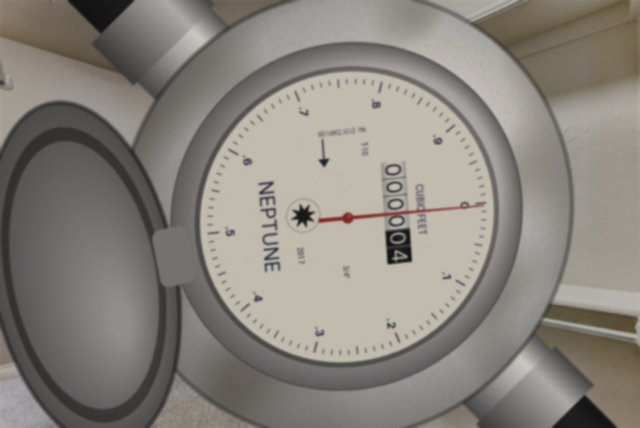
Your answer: **4.00** ft³
